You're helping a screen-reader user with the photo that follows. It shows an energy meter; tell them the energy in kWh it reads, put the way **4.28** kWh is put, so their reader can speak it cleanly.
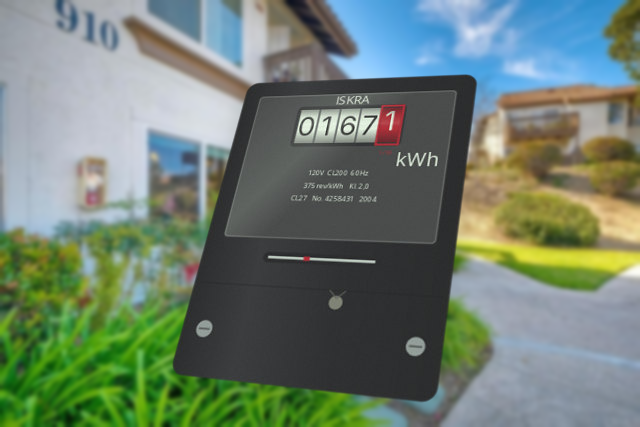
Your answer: **167.1** kWh
